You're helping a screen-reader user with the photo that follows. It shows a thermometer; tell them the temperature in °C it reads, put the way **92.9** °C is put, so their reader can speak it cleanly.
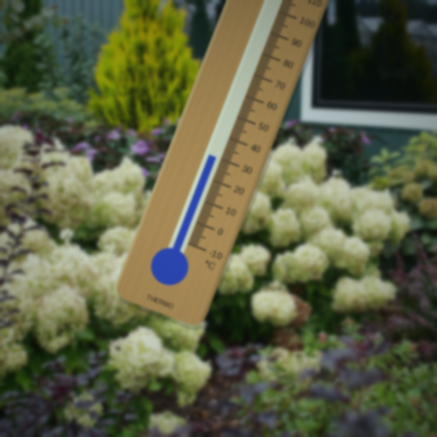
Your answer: **30** °C
